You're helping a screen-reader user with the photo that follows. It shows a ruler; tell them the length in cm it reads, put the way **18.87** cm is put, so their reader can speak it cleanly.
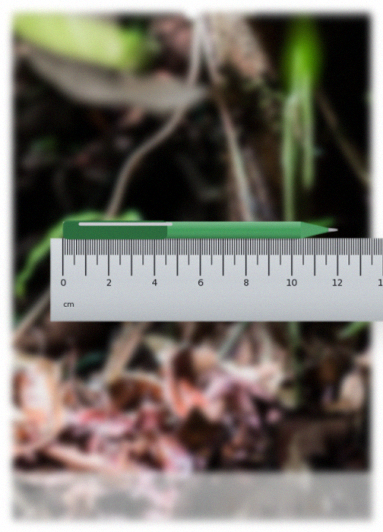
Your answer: **12** cm
